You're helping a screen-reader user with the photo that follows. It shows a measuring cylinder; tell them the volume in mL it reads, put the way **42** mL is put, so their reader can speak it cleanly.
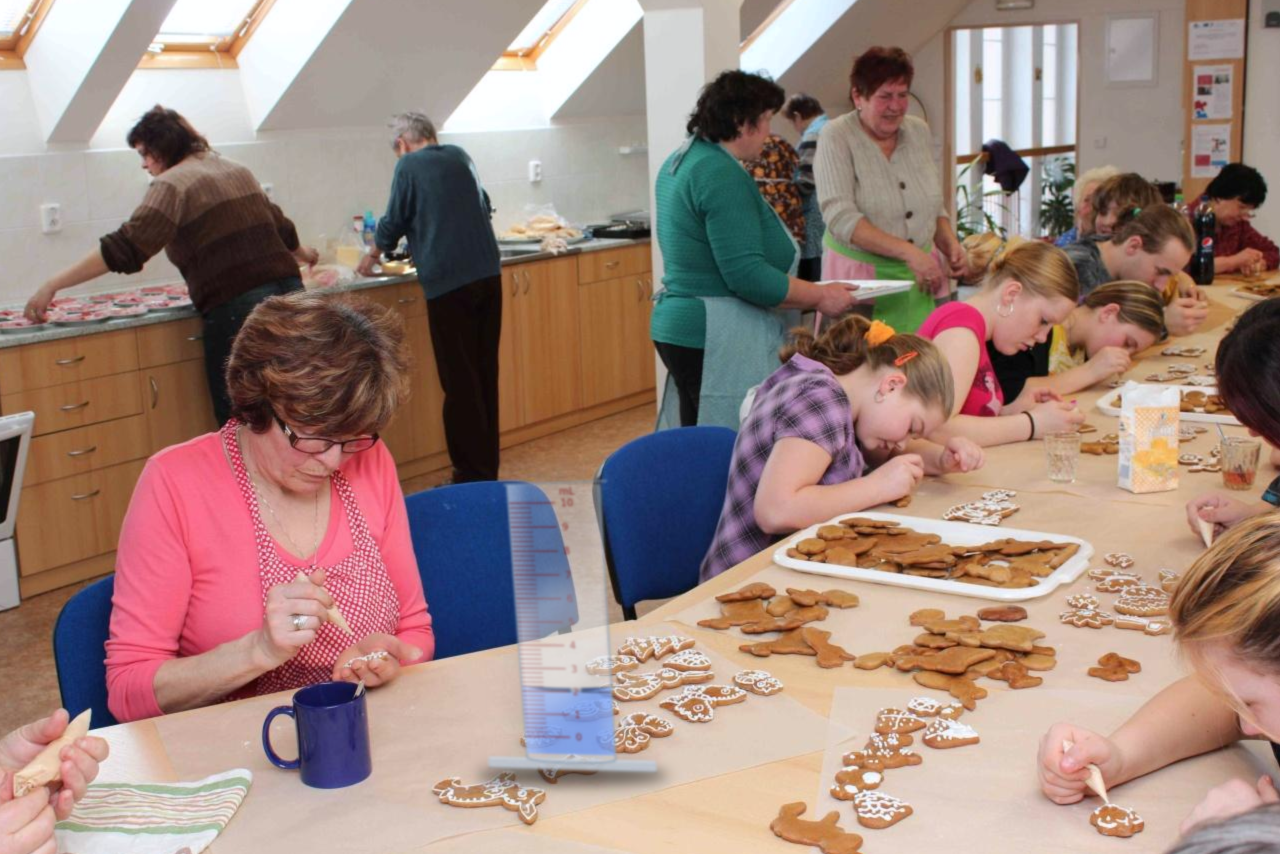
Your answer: **2** mL
